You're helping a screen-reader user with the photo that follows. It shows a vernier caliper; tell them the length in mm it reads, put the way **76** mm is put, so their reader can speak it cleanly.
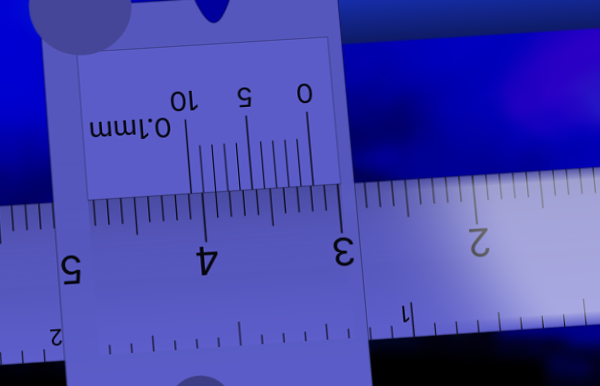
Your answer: **31.8** mm
